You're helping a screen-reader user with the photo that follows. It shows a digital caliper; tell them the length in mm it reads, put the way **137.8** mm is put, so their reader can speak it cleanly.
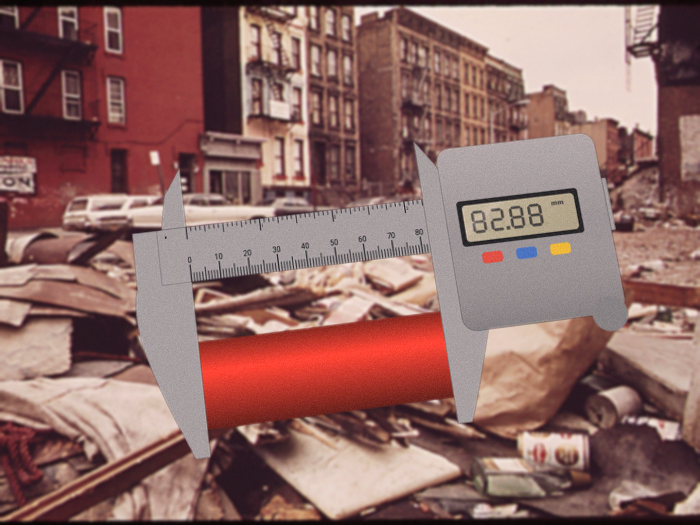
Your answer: **82.88** mm
